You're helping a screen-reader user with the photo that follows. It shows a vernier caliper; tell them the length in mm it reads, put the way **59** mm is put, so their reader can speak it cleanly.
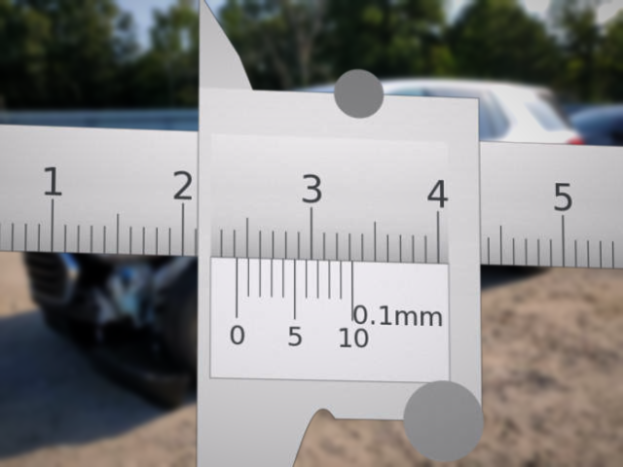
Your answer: **24.2** mm
